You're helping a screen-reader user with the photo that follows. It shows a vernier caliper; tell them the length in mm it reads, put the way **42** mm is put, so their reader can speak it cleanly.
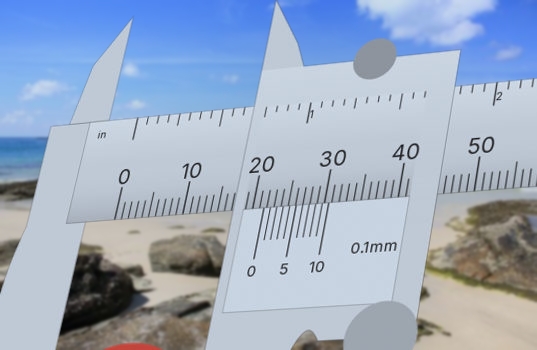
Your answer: **21.6** mm
